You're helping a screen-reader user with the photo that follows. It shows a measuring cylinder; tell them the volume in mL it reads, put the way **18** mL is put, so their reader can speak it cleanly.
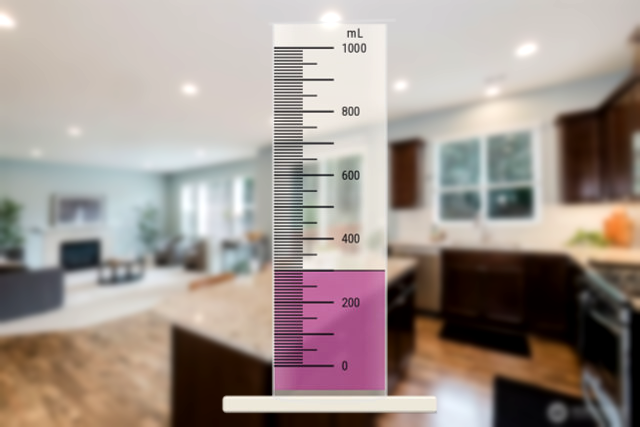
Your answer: **300** mL
